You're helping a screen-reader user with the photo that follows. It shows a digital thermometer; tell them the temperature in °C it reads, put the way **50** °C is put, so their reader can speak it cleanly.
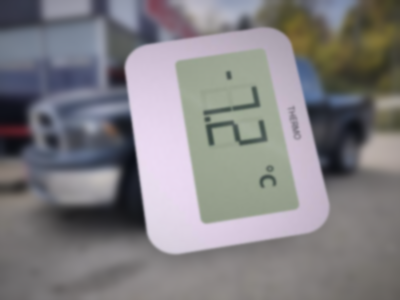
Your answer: **-7.2** °C
